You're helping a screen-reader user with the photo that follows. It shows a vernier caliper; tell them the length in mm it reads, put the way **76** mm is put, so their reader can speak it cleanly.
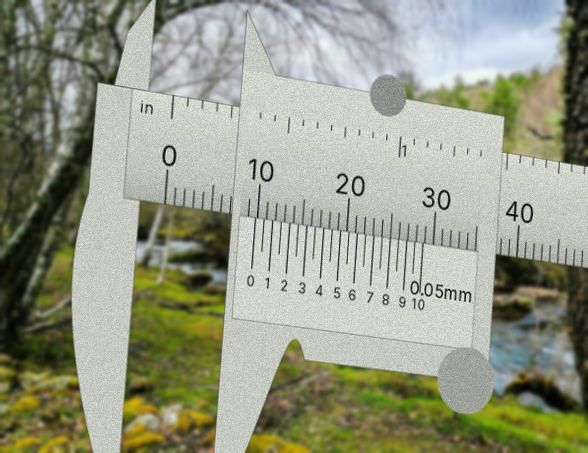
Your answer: **9.8** mm
